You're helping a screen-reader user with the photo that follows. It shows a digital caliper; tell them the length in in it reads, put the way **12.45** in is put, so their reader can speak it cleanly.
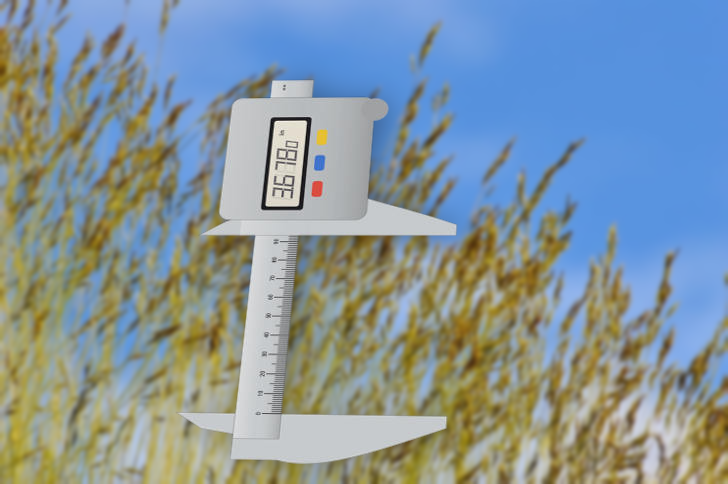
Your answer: **3.6780** in
